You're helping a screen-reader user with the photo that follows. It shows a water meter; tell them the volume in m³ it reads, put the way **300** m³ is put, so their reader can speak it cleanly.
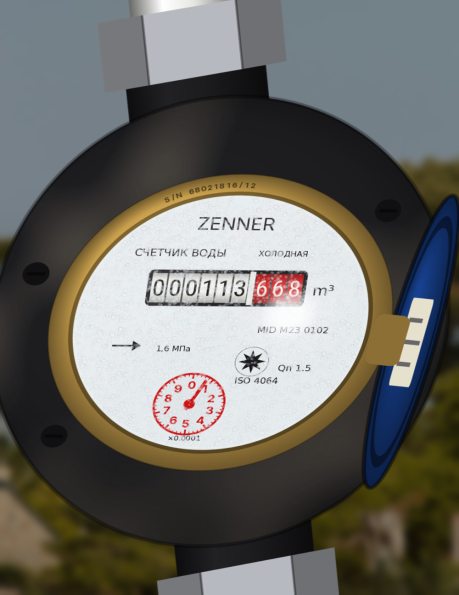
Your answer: **113.6680** m³
